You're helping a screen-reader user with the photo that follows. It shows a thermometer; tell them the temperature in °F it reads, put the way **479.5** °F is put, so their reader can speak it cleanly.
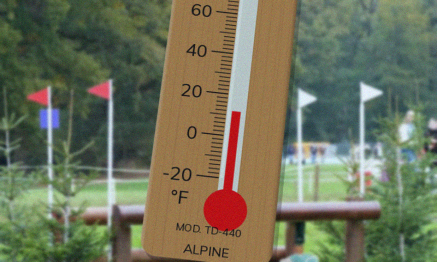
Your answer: **12** °F
